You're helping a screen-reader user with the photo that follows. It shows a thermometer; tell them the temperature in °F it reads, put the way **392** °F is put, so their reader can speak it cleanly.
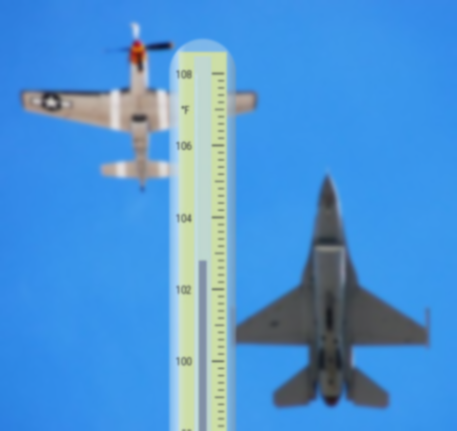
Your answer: **102.8** °F
